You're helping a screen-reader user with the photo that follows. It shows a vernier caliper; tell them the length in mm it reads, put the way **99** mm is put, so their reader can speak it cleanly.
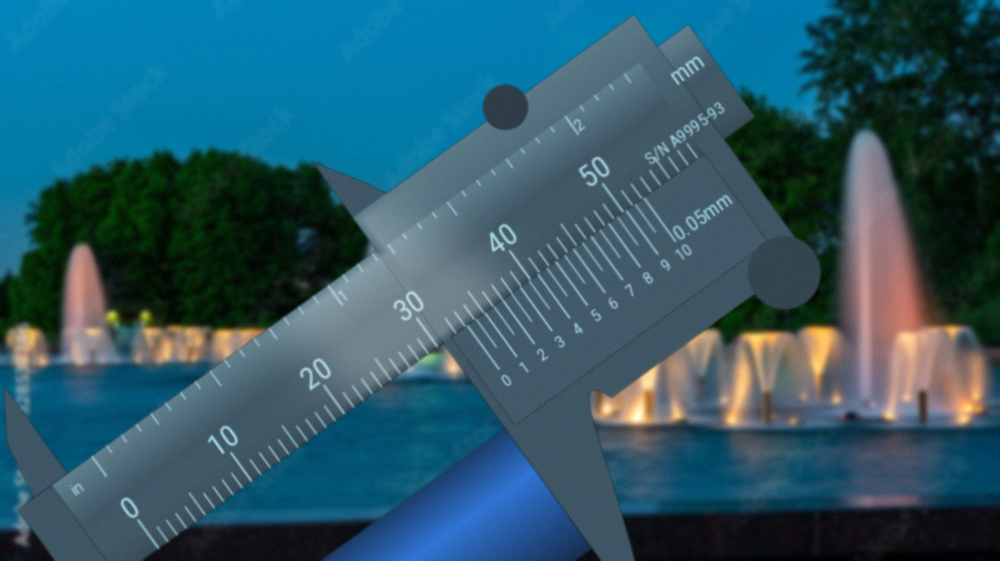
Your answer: **33.2** mm
